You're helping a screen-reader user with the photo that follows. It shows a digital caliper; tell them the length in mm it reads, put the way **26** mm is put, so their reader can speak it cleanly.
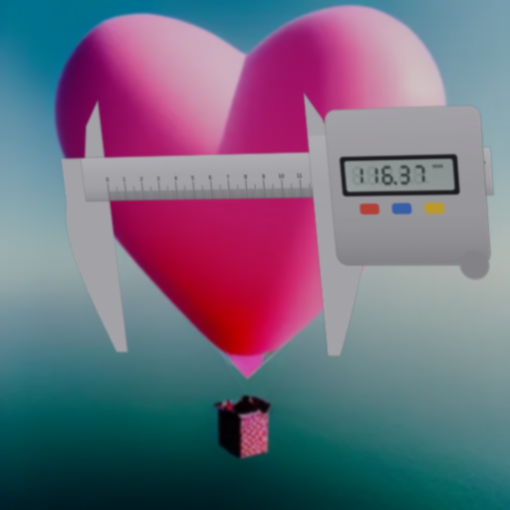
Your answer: **116.37** mm
